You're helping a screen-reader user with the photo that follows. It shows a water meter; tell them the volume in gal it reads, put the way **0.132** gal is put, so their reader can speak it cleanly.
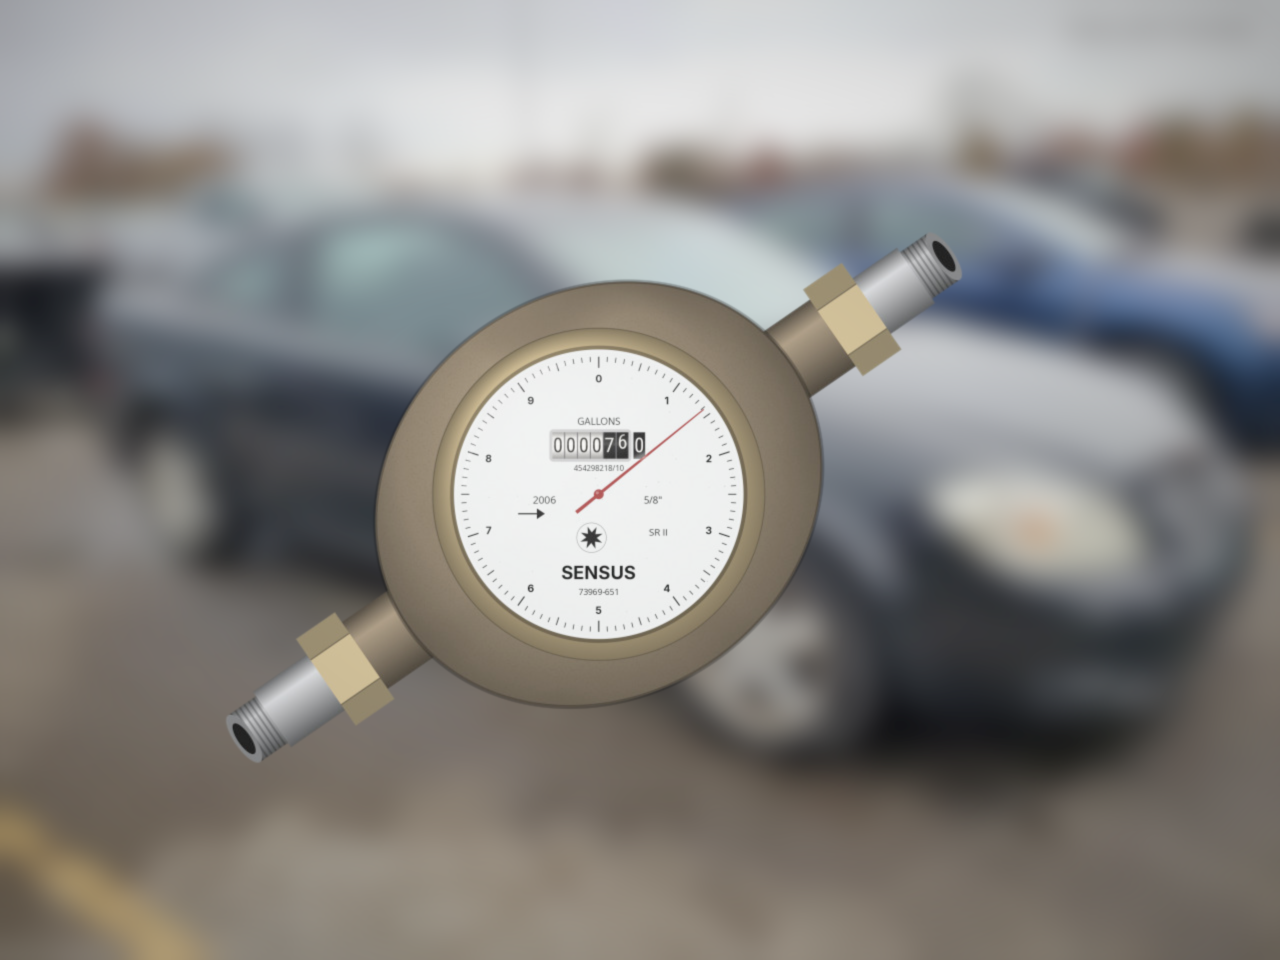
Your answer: **761.4** gal
